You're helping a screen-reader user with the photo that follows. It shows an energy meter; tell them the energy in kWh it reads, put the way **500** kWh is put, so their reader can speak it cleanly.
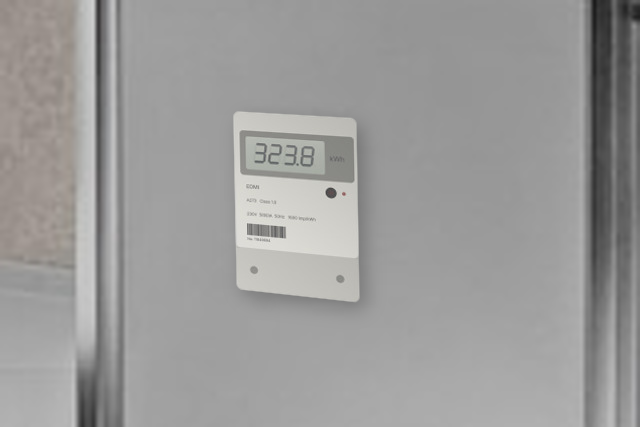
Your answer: **323.8** kWh
